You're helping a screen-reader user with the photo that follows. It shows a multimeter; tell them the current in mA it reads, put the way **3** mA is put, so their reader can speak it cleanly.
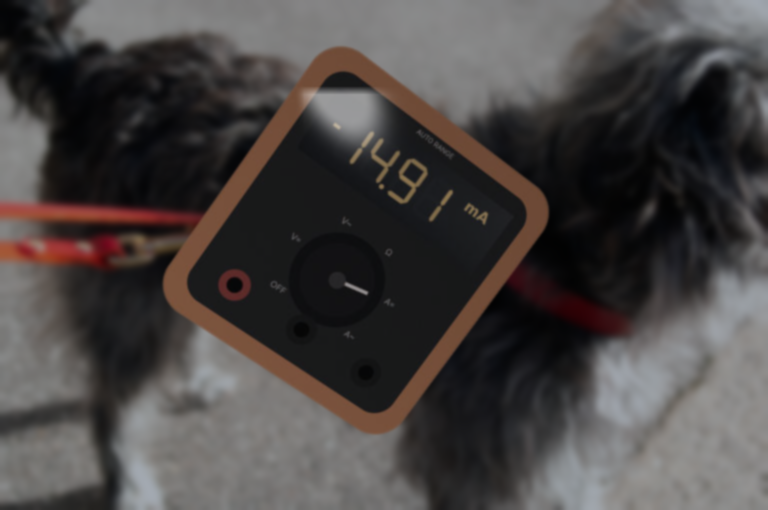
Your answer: **-14.91** mA
